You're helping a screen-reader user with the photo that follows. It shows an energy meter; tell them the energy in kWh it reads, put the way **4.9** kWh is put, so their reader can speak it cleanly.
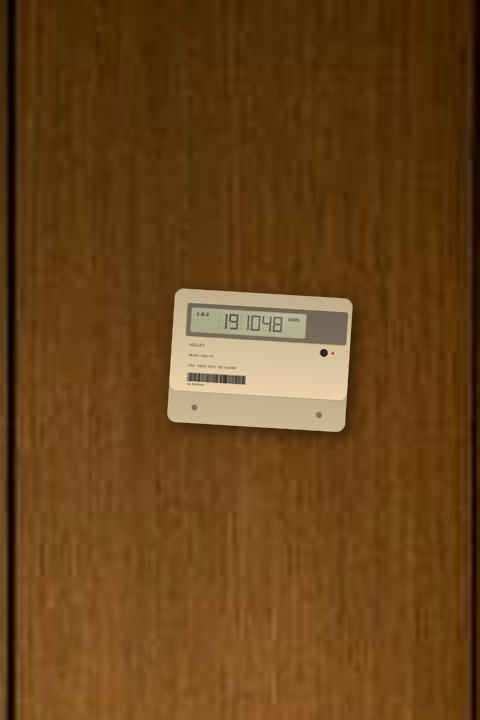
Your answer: **191048** kWh
